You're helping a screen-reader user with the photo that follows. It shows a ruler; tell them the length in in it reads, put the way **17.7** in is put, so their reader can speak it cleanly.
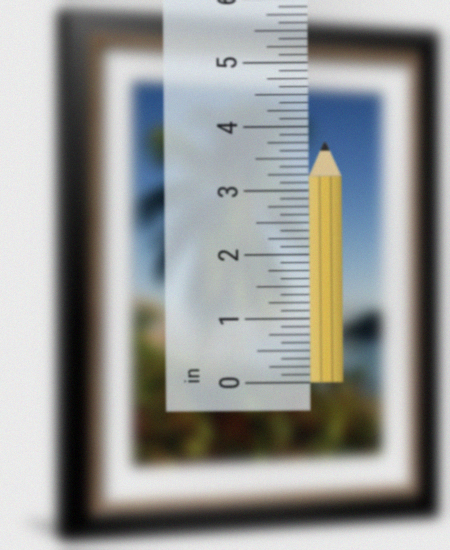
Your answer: **3.75** in
